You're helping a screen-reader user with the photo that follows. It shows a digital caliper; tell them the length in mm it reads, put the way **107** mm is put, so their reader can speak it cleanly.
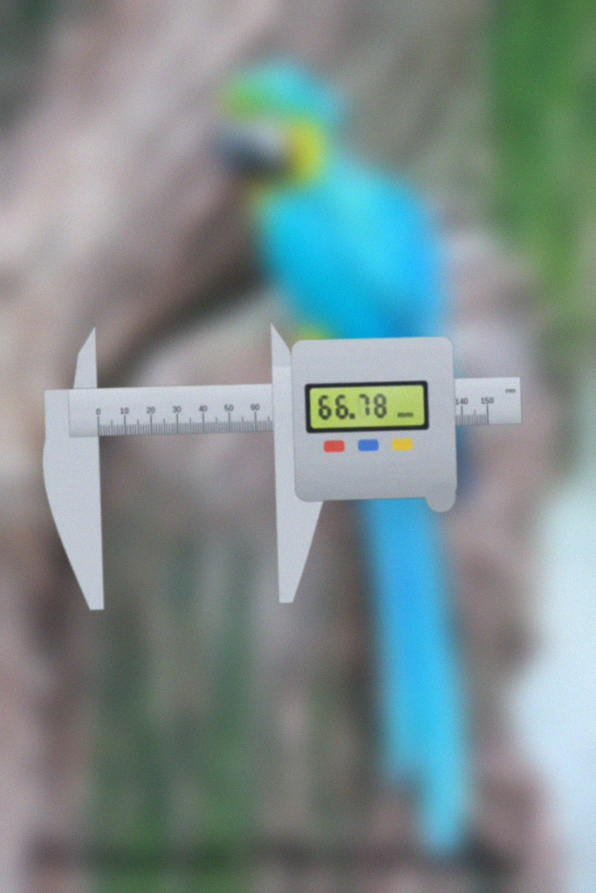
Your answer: **66.78** mm
